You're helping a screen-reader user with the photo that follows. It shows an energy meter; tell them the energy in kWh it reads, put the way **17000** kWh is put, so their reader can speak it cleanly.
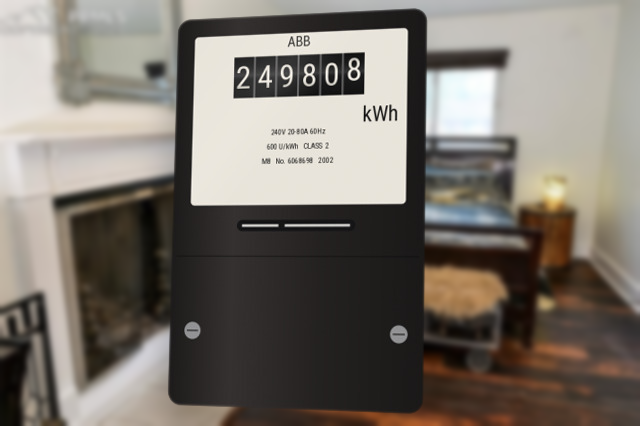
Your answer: **249808** kWh
